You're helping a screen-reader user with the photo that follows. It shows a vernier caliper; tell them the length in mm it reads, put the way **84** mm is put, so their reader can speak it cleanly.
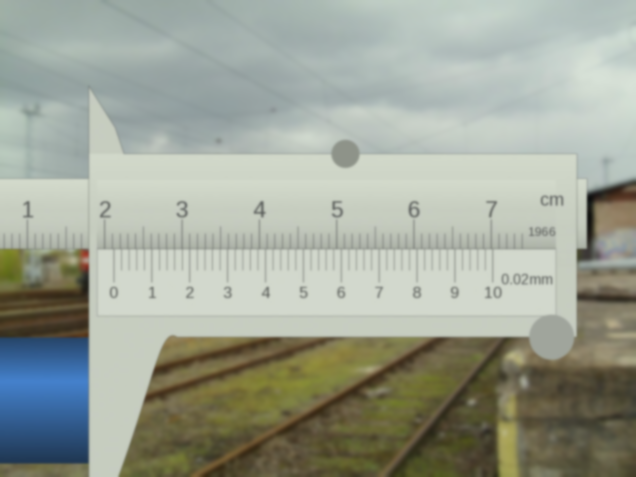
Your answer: **21.2** mm
